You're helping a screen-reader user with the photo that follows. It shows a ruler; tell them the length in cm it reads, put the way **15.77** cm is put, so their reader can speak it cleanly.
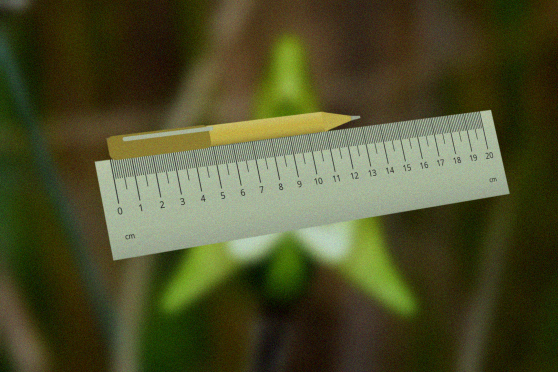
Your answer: **13** cm
